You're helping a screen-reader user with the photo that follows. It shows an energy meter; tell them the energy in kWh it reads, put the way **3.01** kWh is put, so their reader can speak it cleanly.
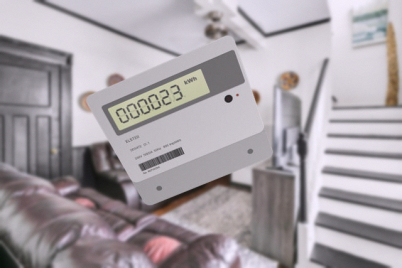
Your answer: **23** kWh
